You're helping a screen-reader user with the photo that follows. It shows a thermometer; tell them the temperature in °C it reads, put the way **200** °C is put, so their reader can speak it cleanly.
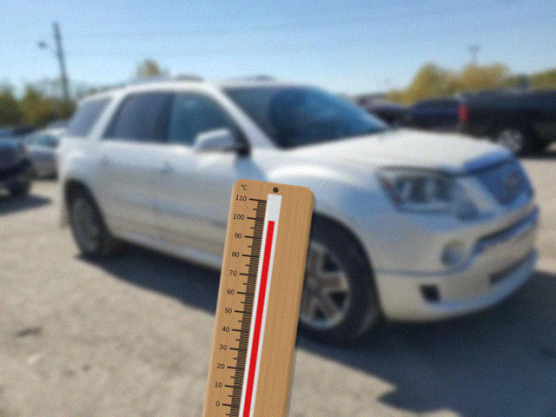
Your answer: **100** °C
